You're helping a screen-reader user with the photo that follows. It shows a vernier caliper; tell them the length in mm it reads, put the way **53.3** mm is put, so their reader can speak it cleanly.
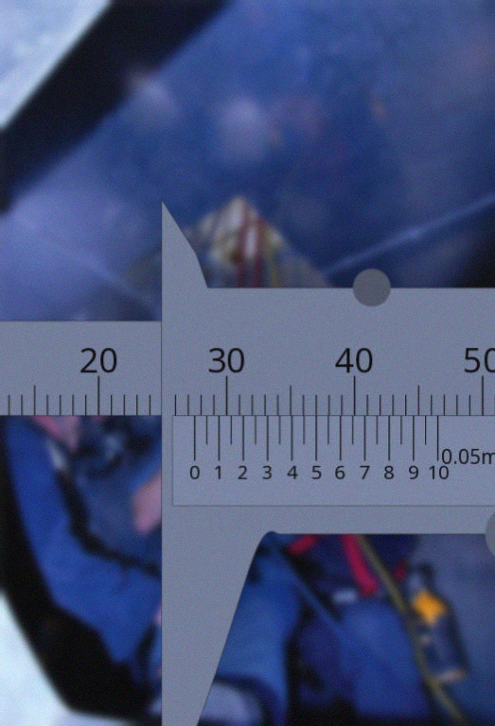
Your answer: **27.5** mm
